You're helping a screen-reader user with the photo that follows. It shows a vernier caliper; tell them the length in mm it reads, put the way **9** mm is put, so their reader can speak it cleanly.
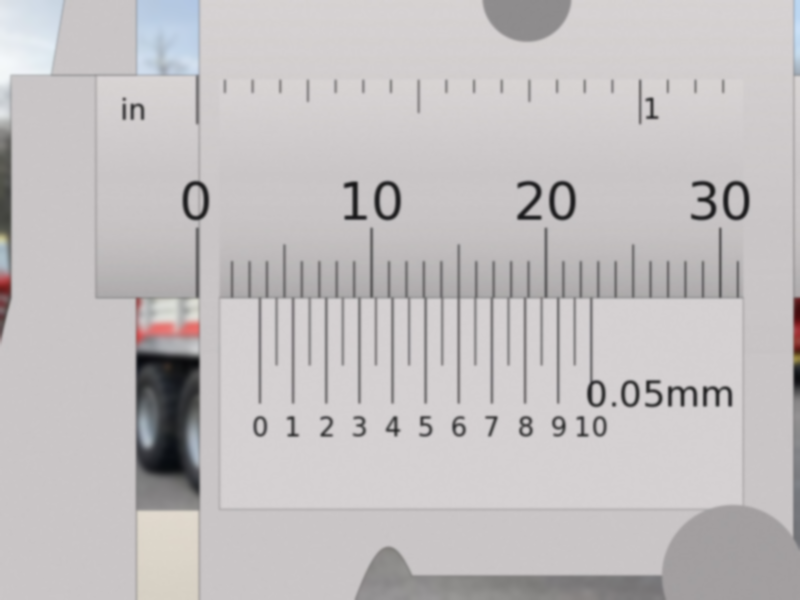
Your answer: **3.6** mm
